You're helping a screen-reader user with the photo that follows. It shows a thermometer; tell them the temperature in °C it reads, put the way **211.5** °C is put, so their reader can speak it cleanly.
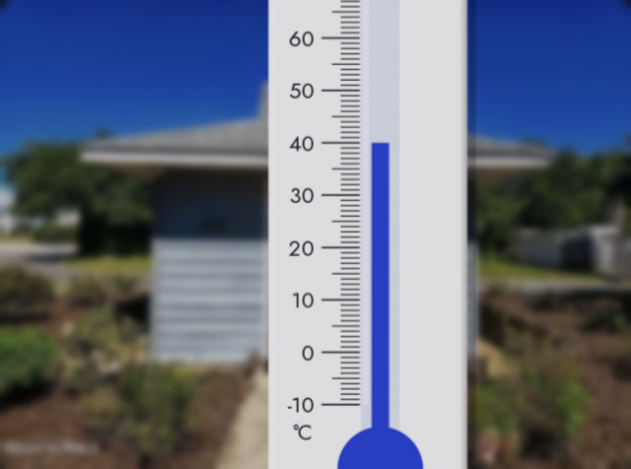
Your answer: **40** °C
